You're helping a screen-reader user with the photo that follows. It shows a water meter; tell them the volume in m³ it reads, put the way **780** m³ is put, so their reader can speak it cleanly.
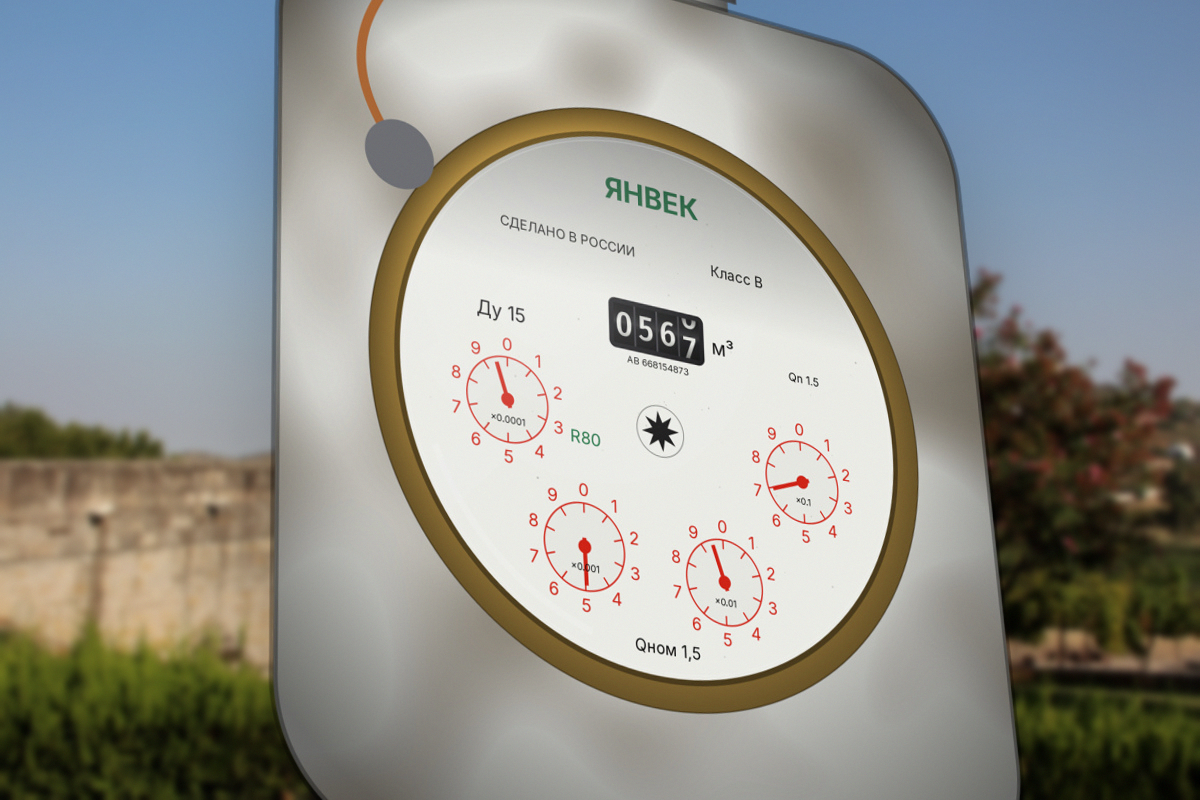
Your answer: **566.6949** m³
